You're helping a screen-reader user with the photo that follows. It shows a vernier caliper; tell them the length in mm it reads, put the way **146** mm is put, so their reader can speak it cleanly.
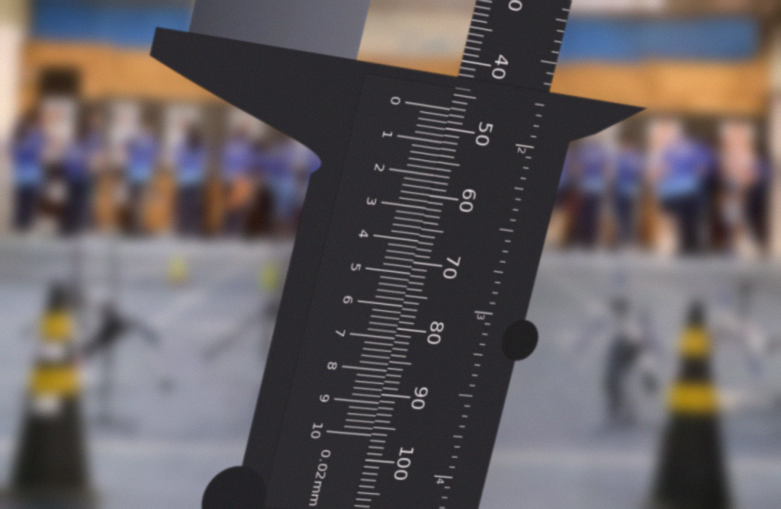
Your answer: **47.2** mm
